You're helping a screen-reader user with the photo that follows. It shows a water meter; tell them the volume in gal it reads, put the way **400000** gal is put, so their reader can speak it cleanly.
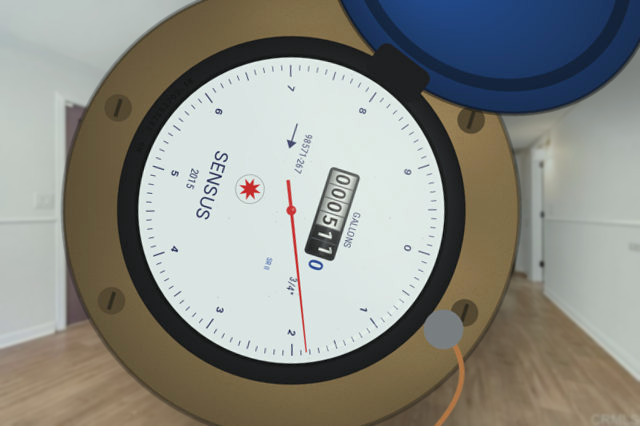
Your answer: **5111.8** gal
